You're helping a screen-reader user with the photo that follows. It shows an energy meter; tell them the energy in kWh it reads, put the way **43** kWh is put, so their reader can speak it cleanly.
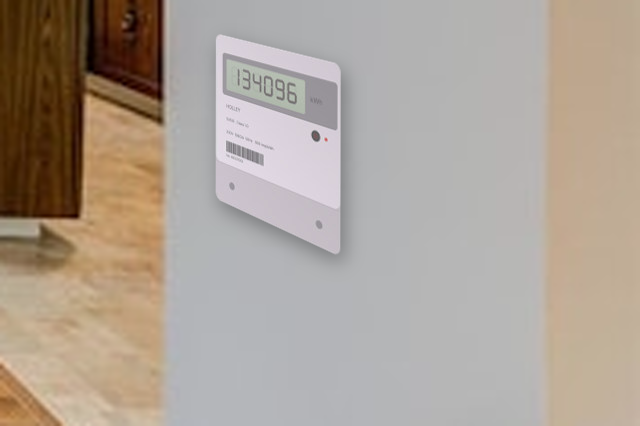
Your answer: **134096** kWh
